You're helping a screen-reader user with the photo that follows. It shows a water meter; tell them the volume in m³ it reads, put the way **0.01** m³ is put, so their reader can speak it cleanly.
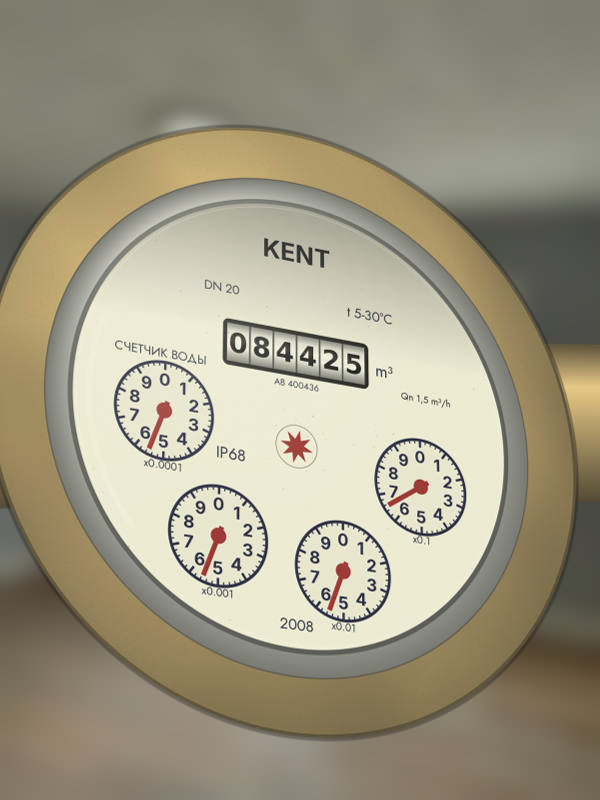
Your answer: **84425.6555** m³
